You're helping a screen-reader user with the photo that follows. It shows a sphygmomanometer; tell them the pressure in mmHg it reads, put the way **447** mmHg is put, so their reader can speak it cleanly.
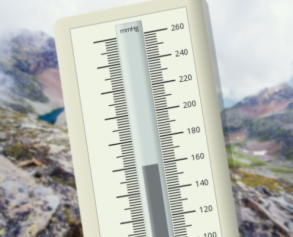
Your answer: **160** mmHg
